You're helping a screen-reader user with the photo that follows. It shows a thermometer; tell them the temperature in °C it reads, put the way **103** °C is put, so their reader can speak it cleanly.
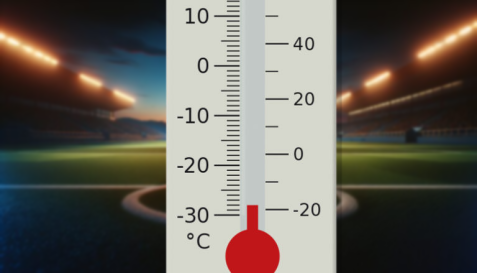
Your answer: **-28** °C
